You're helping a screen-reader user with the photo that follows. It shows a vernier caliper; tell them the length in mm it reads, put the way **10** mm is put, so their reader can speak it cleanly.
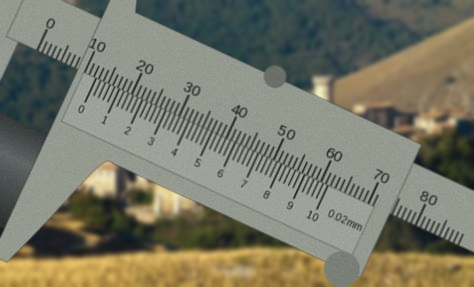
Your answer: **12.5** mm
